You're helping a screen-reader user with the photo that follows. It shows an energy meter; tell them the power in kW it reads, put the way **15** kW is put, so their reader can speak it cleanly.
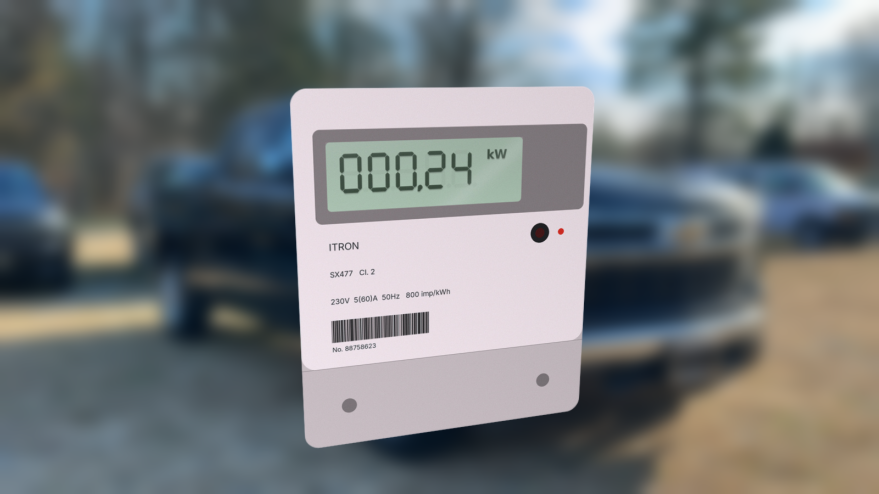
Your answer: **0.24** kW
